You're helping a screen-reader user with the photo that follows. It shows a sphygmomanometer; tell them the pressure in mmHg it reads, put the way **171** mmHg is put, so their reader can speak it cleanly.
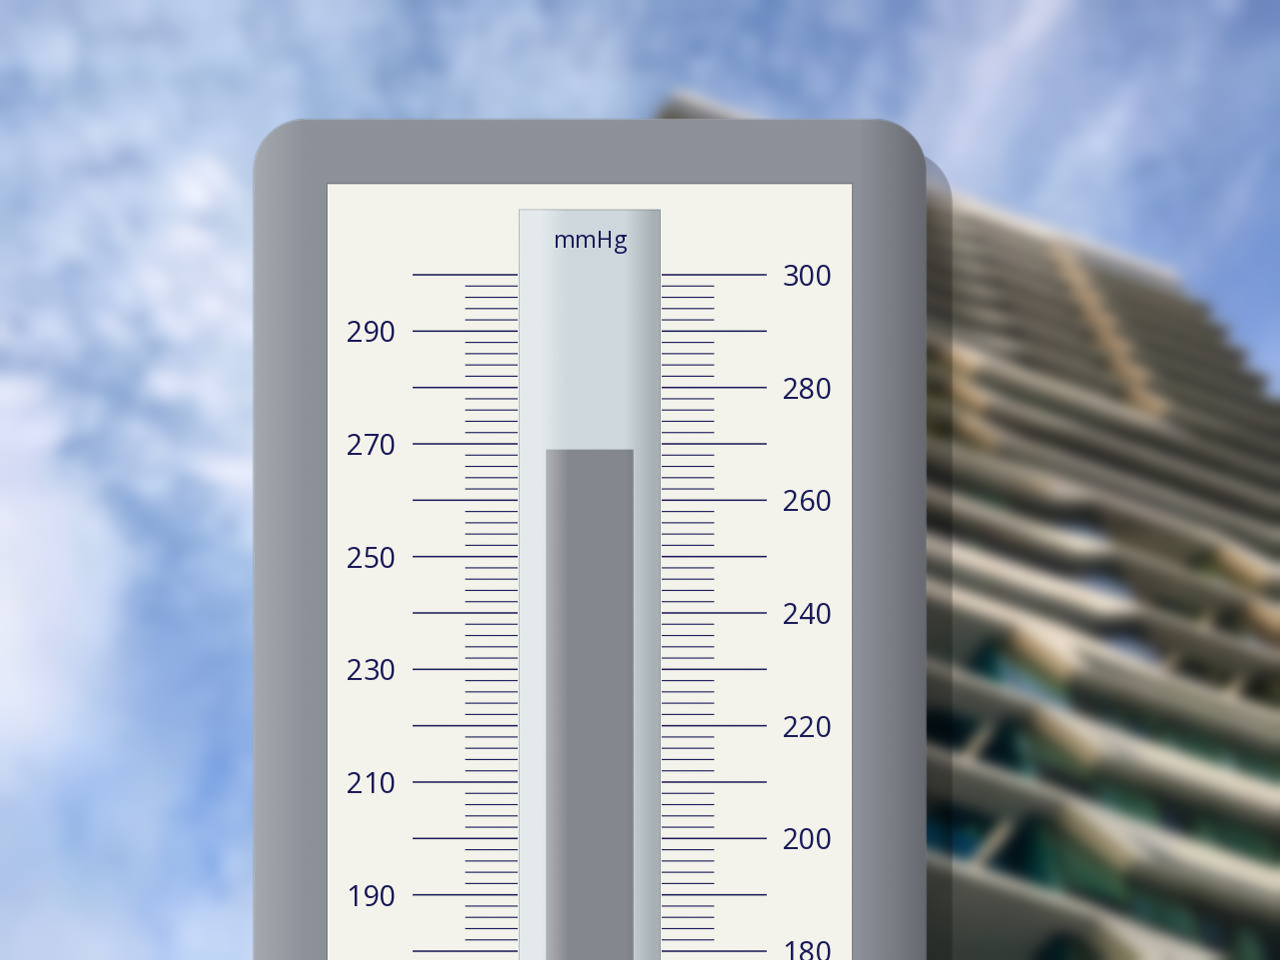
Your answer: **269** mmHg
